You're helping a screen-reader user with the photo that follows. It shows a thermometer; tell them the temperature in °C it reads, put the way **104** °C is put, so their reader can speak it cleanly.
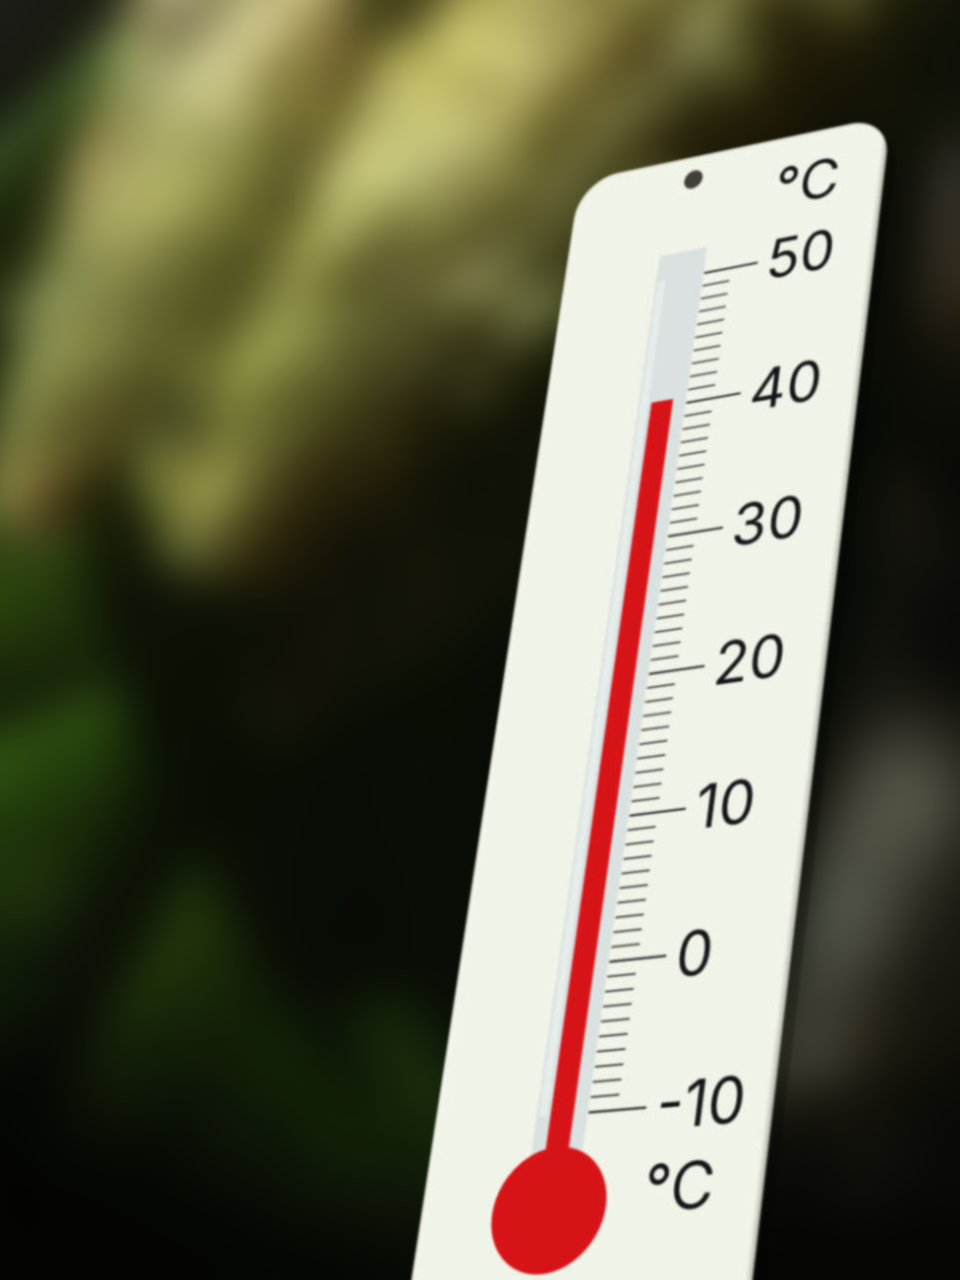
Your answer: **40.5** °C
